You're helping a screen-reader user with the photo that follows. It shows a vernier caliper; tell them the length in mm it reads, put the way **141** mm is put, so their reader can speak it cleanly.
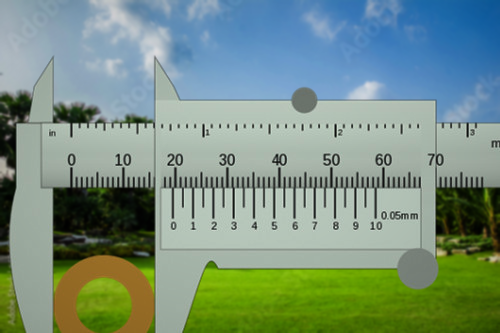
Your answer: **19.5** mm
